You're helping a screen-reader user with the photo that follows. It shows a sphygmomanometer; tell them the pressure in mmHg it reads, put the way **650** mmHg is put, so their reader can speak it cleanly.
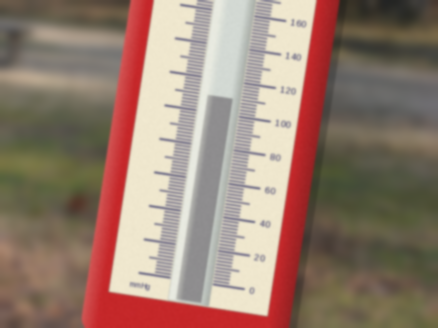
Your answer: **110** mmHg
